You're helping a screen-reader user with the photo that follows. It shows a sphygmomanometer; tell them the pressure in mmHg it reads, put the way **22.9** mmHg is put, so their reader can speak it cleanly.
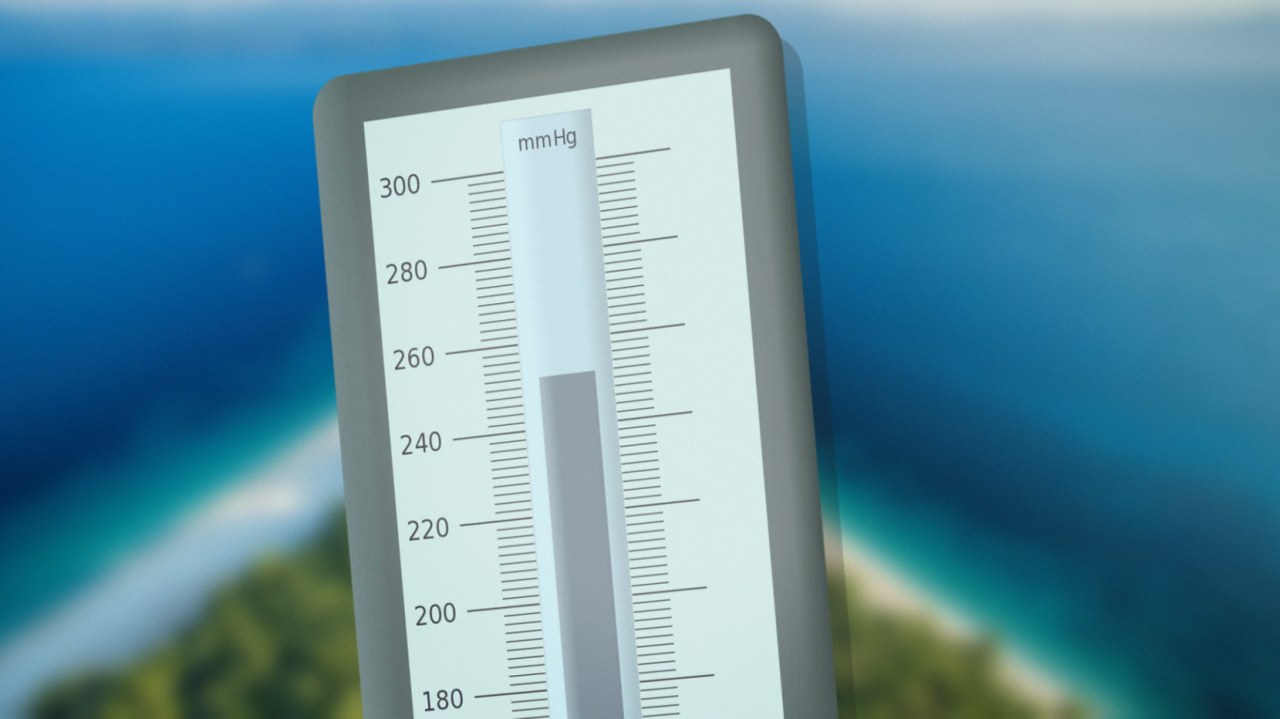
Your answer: **252** mmHg
